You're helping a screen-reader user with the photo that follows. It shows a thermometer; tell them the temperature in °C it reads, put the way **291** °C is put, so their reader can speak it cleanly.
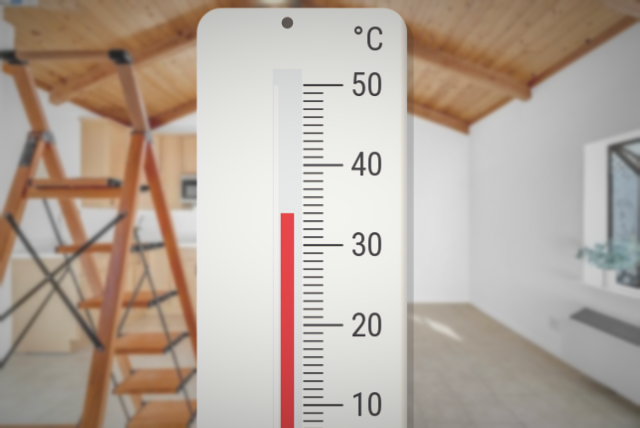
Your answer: **34** °C
